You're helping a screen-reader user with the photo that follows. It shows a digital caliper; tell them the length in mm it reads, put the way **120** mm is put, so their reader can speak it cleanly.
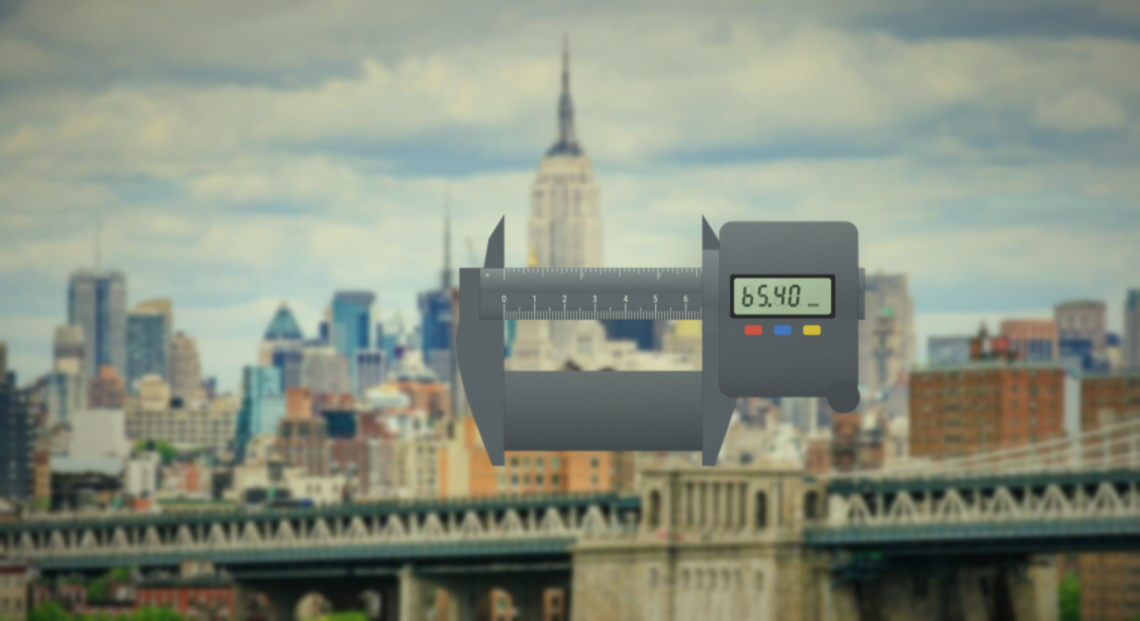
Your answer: **65.40** mm
